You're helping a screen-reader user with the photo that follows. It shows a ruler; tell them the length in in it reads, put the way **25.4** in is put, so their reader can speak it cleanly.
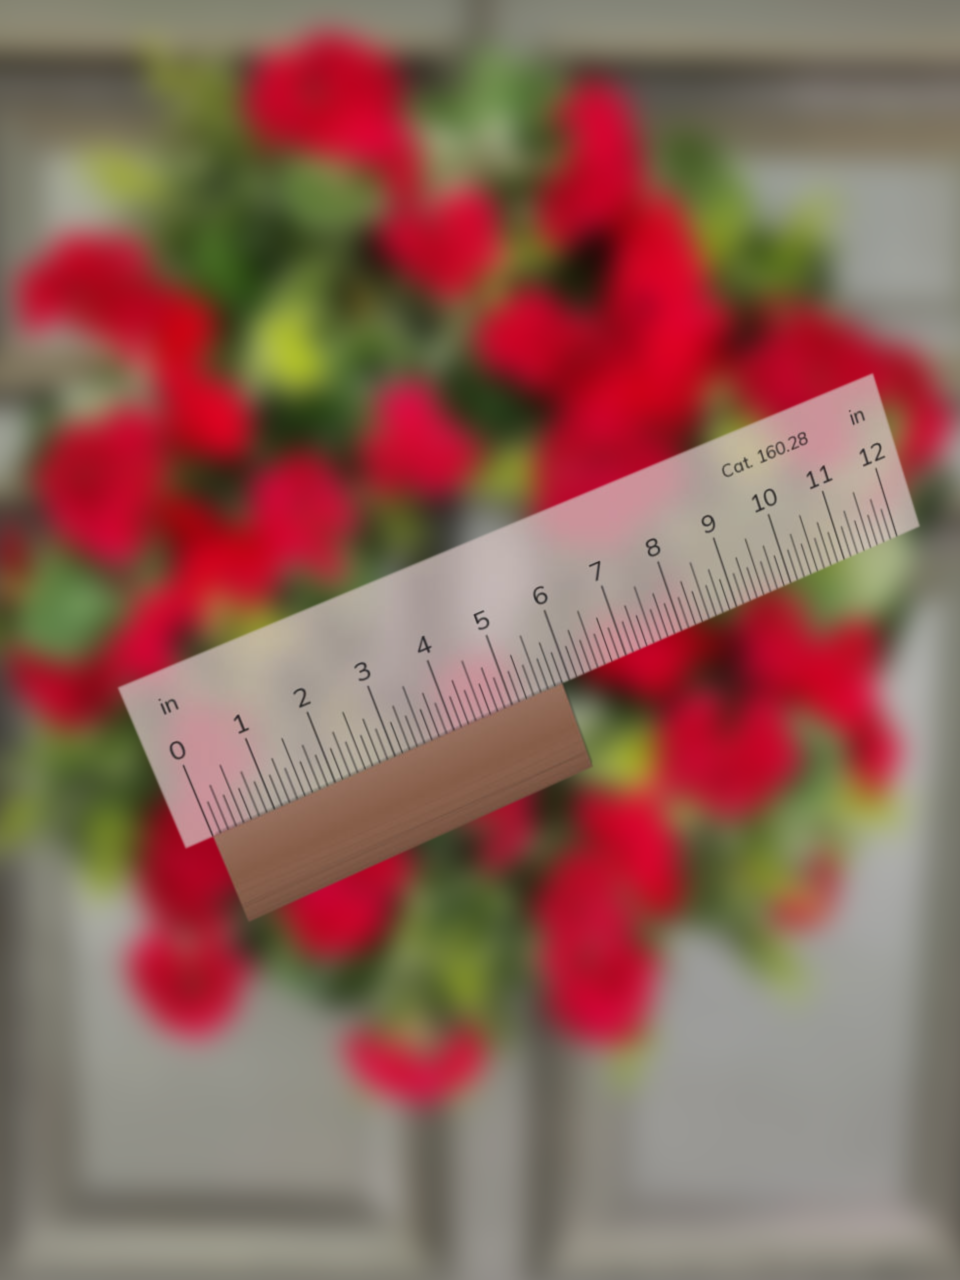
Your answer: **5.875** in
